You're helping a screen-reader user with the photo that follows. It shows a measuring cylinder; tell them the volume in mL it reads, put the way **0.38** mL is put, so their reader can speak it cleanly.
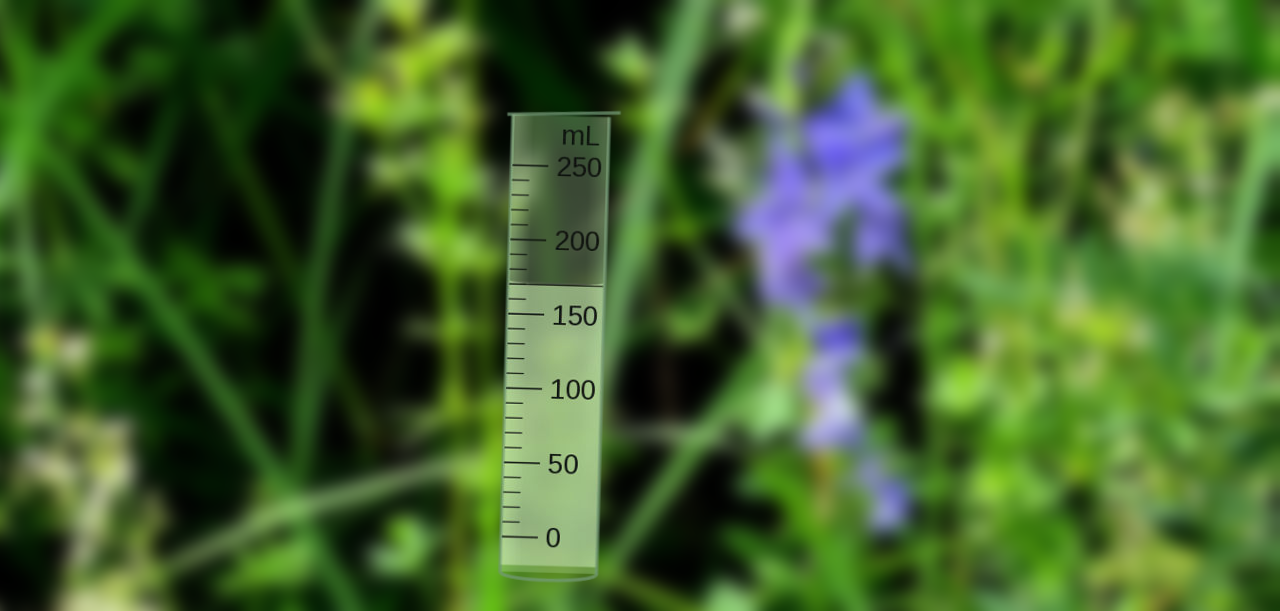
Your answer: **170** mL
